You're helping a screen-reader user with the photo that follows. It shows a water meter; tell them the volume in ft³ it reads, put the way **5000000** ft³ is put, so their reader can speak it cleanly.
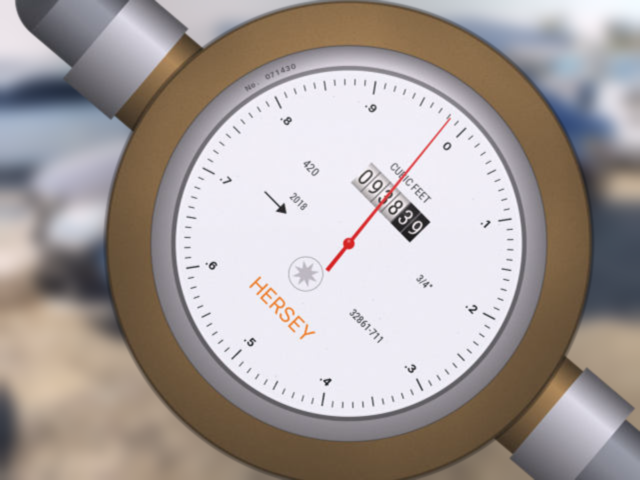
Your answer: **93838.98** ft³
